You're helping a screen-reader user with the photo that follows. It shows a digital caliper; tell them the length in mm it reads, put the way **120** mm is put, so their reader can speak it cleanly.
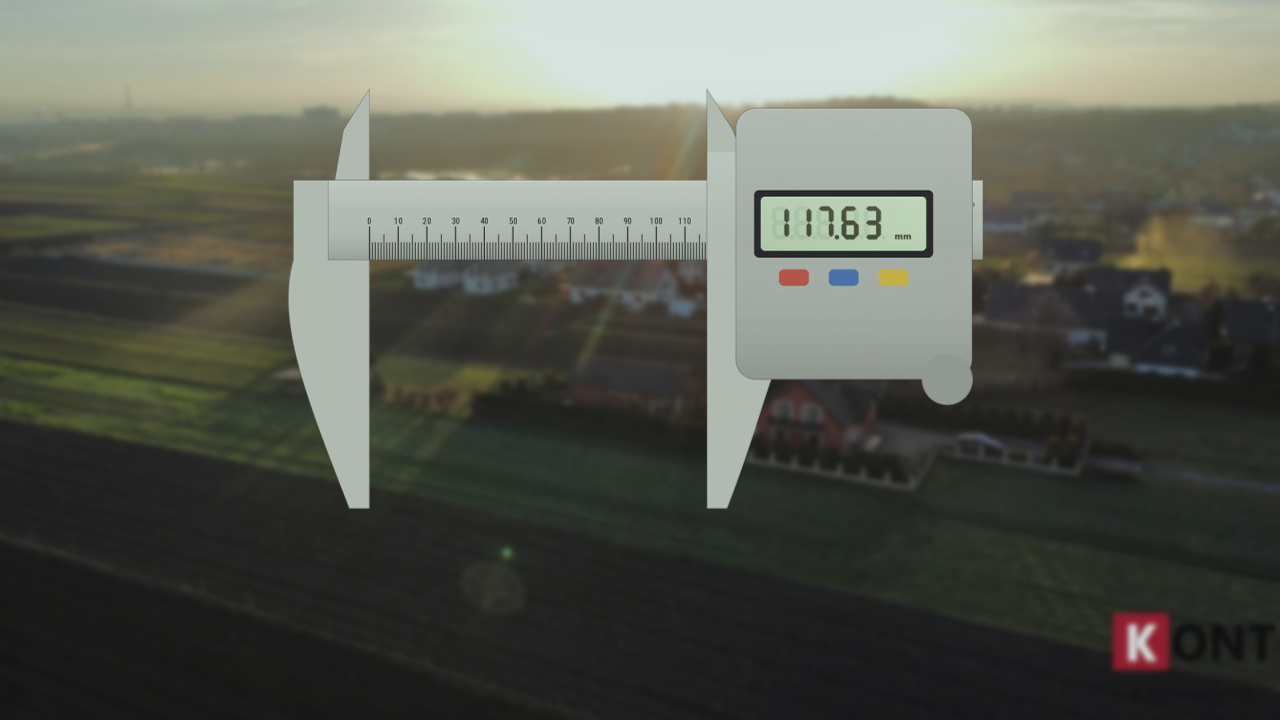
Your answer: **117.63** mm
